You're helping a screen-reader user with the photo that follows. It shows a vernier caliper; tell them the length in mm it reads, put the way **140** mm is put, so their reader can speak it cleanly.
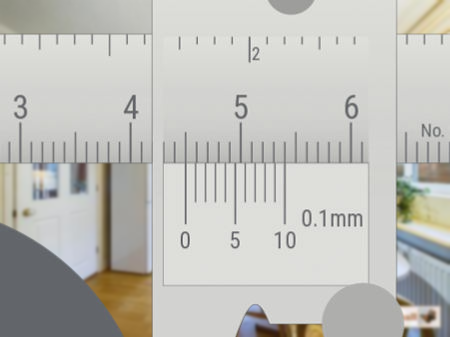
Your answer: **45.0** mm
